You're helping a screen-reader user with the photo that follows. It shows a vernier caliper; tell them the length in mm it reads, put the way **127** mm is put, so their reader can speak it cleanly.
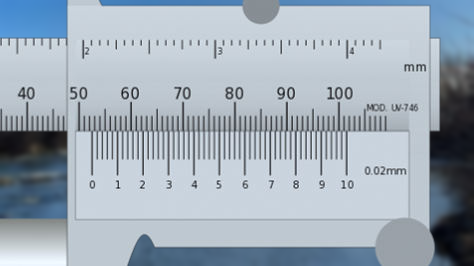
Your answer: **52.5** mm
